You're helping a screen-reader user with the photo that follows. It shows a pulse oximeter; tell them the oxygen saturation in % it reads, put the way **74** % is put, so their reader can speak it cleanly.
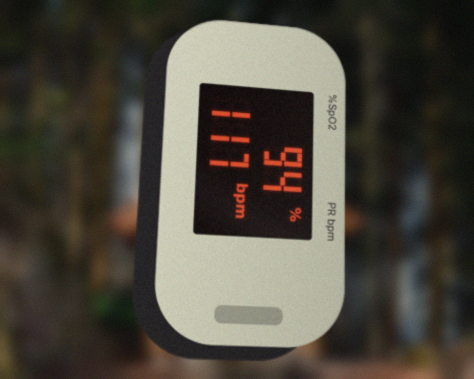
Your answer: **94** %
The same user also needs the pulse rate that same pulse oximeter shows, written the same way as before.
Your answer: **117** bpm
